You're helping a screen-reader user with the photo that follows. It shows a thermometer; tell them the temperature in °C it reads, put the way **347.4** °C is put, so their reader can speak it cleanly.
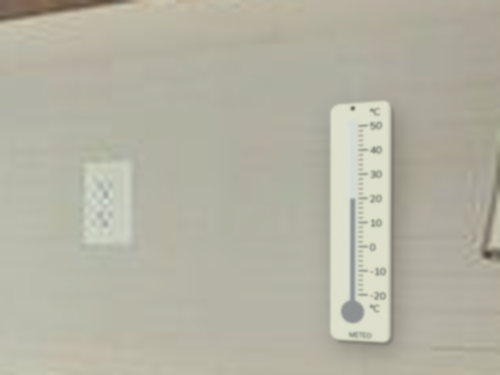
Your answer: **20** °C
